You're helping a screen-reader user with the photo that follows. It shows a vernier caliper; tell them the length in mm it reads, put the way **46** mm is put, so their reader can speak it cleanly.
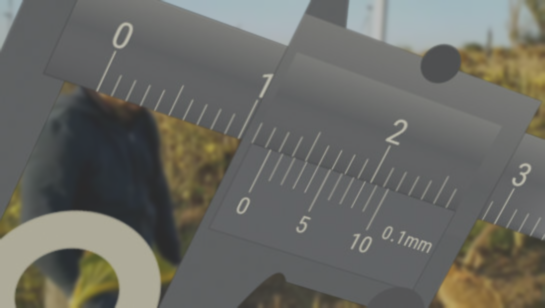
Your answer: **12.4** mm
